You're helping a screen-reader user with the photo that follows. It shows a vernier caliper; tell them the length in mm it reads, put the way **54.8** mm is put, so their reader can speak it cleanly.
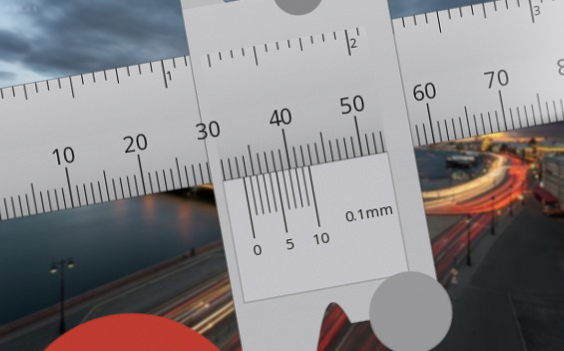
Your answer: **33.6** mm
